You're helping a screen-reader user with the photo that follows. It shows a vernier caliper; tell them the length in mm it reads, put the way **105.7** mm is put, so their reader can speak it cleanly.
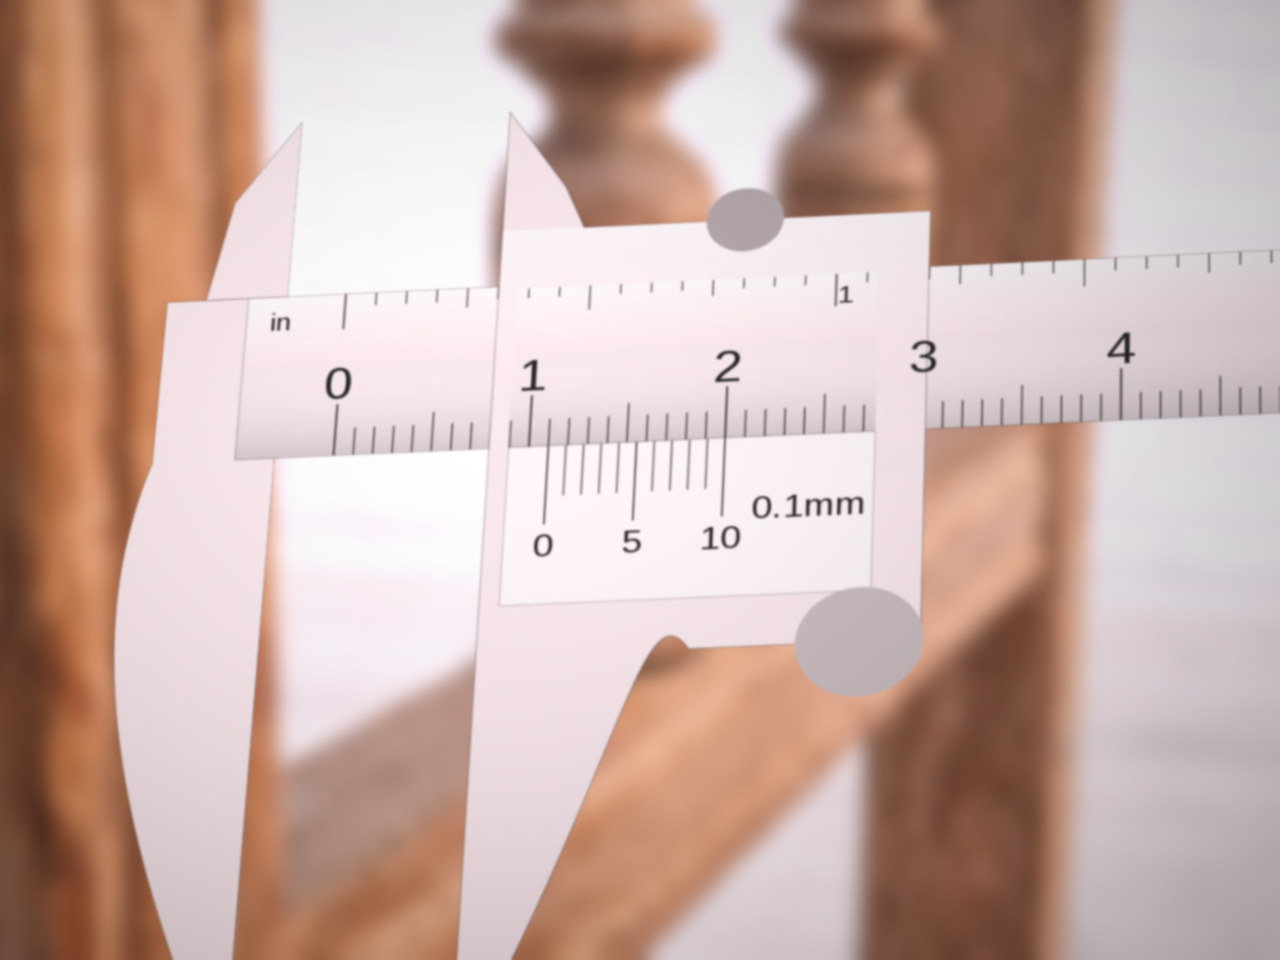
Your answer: **11.0** mm
